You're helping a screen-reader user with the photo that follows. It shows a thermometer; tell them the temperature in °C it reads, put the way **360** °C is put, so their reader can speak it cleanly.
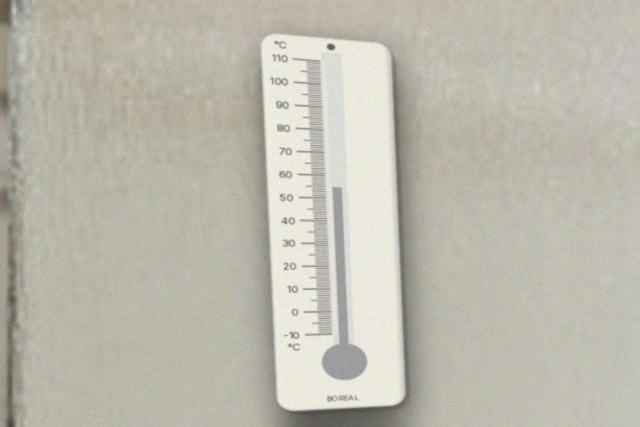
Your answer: **55** °C
